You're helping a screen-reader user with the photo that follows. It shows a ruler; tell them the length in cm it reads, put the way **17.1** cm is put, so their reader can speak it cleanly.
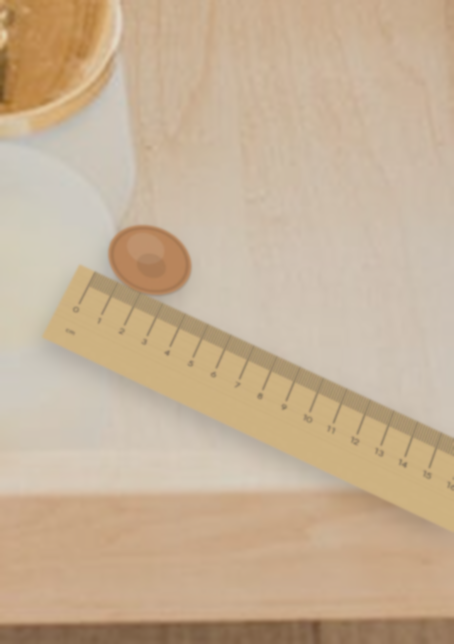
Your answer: **3.5** cm
